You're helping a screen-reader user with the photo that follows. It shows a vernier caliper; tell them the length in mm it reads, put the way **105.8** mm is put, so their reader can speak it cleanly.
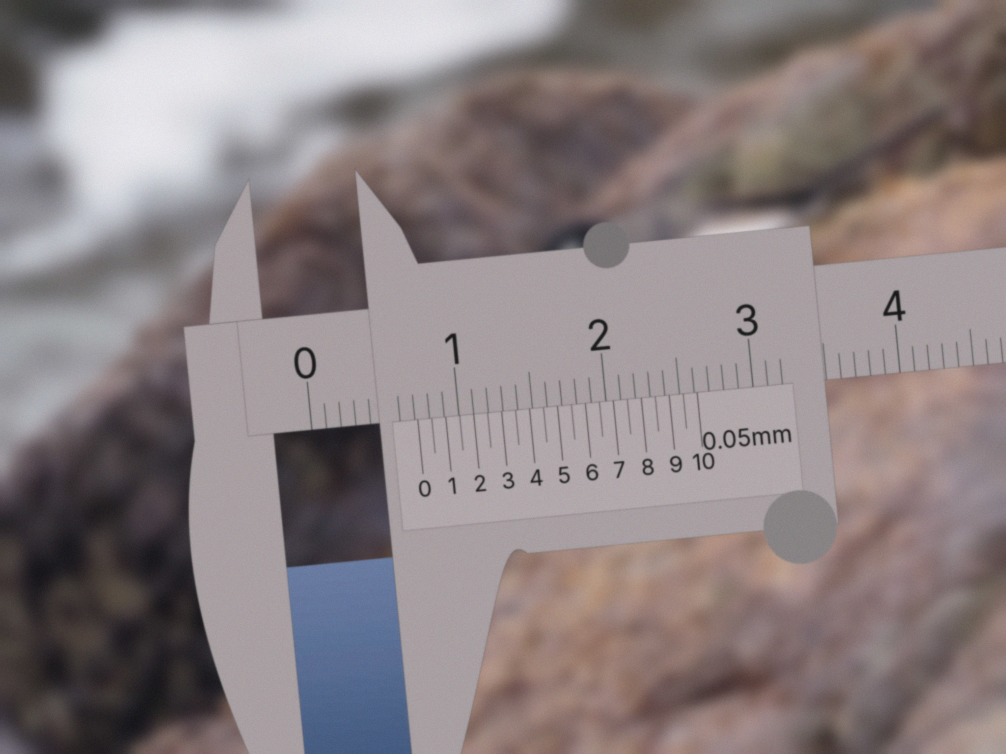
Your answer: **7.2** mm
